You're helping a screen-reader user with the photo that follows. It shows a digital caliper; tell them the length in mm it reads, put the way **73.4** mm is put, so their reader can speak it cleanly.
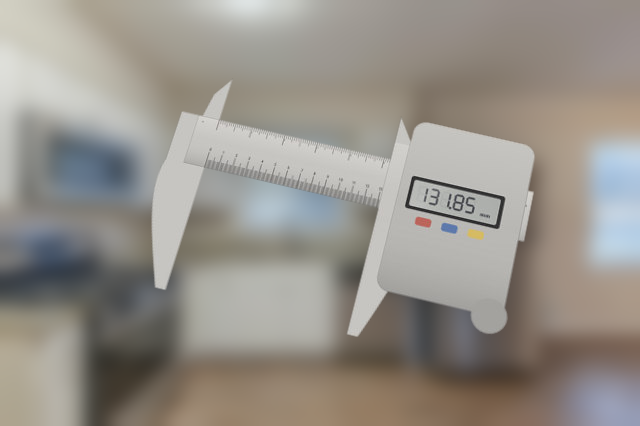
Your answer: **131.85** mm
